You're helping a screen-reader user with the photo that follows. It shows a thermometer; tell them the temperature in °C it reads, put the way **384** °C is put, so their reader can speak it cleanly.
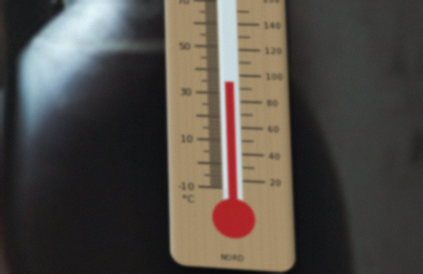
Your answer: **35** °C
